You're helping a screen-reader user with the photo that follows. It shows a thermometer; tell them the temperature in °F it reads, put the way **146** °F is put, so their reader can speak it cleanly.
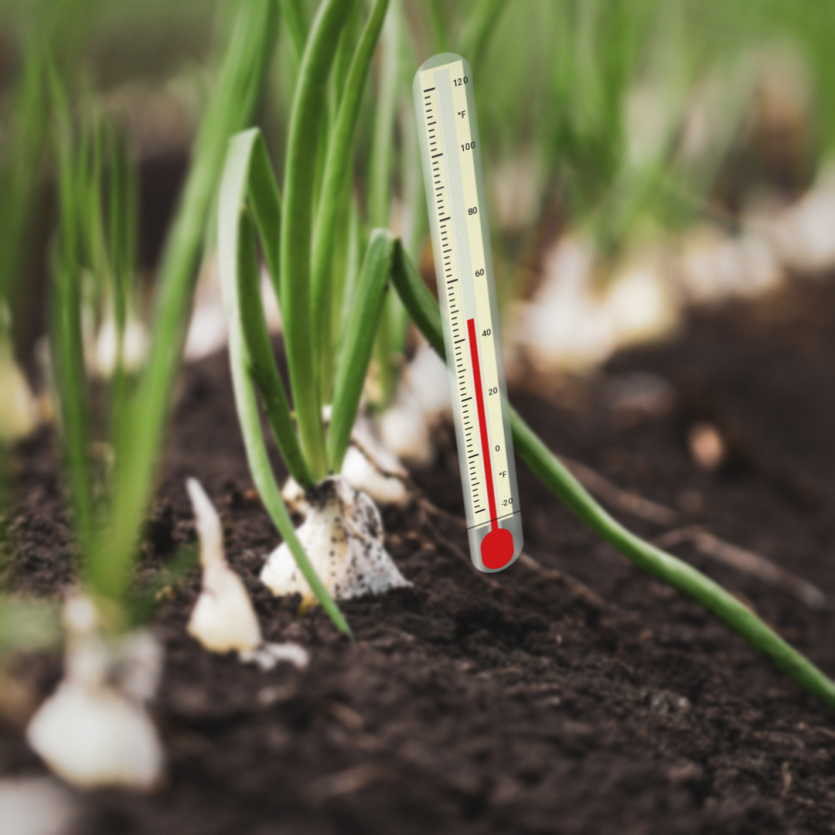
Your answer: **46** °F
